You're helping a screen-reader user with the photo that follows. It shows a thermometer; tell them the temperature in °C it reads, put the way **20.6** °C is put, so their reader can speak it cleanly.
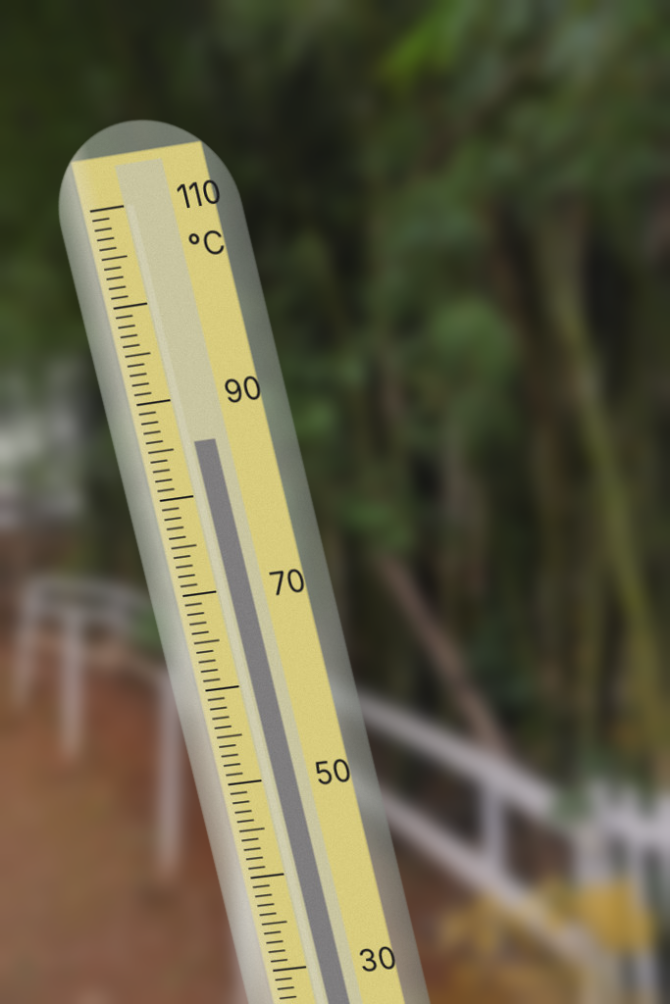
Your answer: **85.5** °C
